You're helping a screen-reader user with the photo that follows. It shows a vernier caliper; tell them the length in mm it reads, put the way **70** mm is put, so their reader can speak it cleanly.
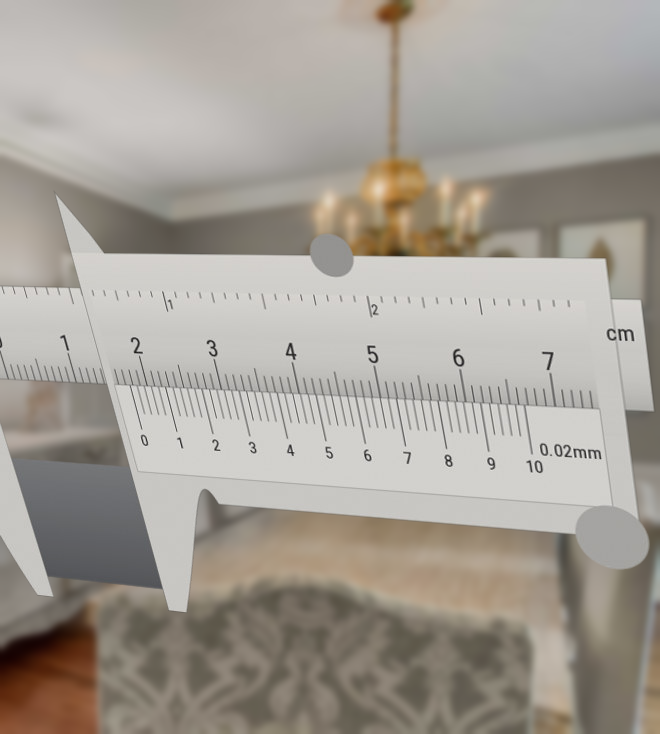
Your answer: **17.6** mm
